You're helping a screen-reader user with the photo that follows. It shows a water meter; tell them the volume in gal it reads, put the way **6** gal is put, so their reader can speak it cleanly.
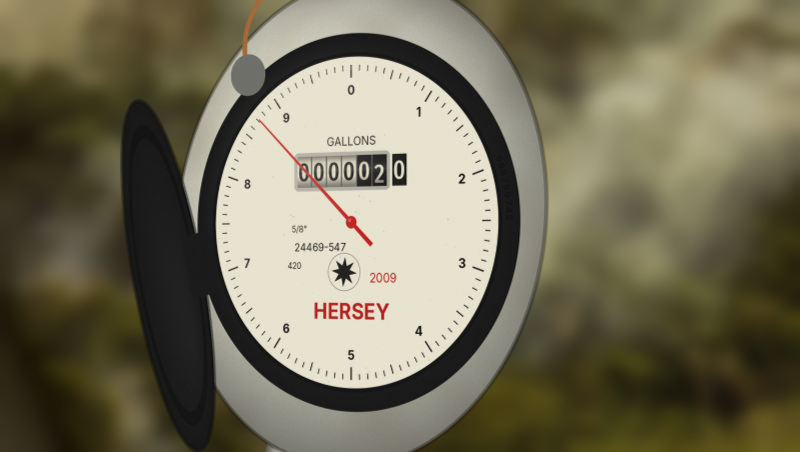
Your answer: **18.7** gal
